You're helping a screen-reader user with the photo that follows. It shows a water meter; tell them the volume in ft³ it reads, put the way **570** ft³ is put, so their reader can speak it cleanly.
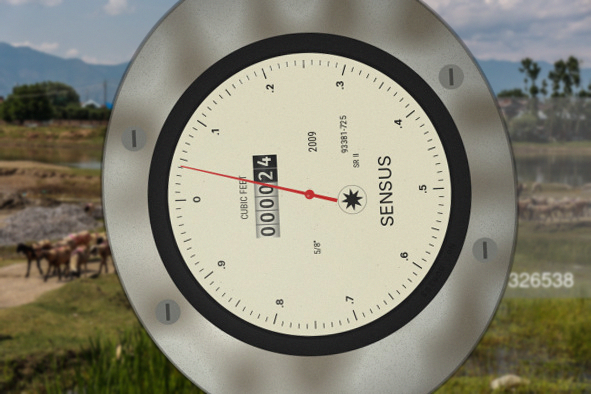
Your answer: **24.04** ft³
